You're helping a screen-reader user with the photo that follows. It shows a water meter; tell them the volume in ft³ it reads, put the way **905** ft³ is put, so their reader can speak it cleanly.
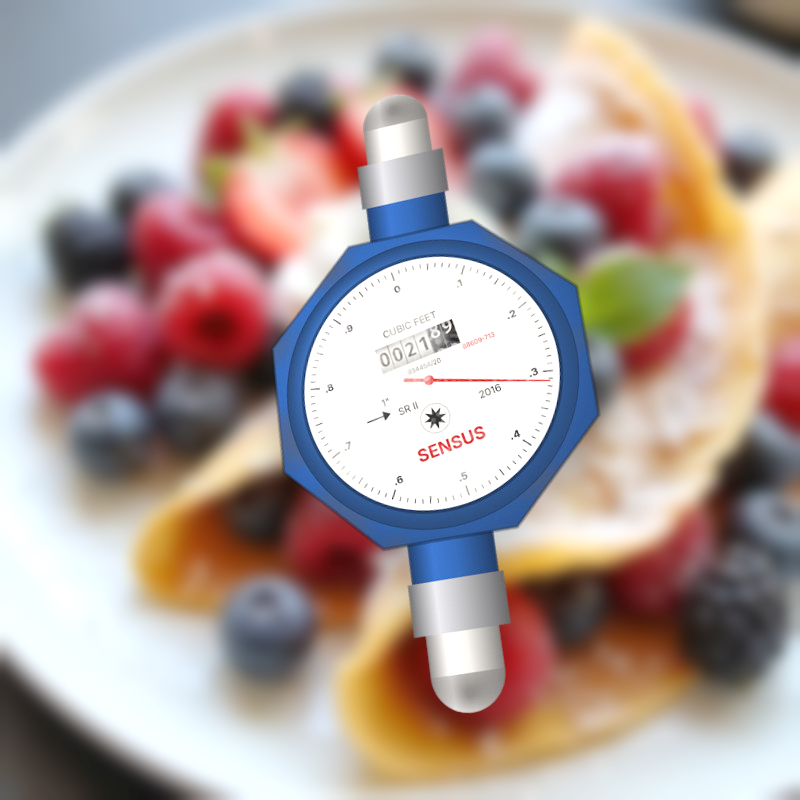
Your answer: **2189.31** ft³
